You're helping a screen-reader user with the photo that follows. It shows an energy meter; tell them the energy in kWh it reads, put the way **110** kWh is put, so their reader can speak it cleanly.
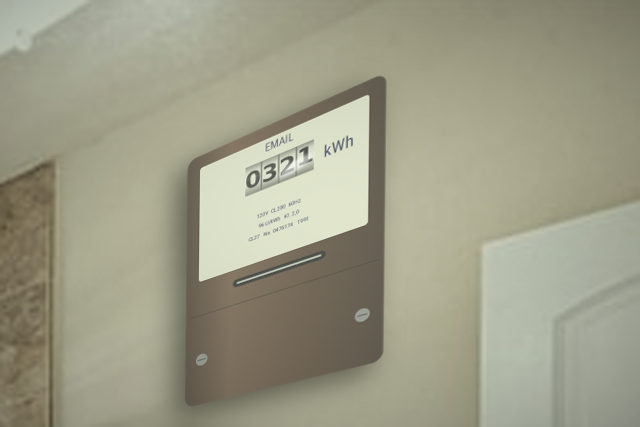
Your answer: **321** kWh
